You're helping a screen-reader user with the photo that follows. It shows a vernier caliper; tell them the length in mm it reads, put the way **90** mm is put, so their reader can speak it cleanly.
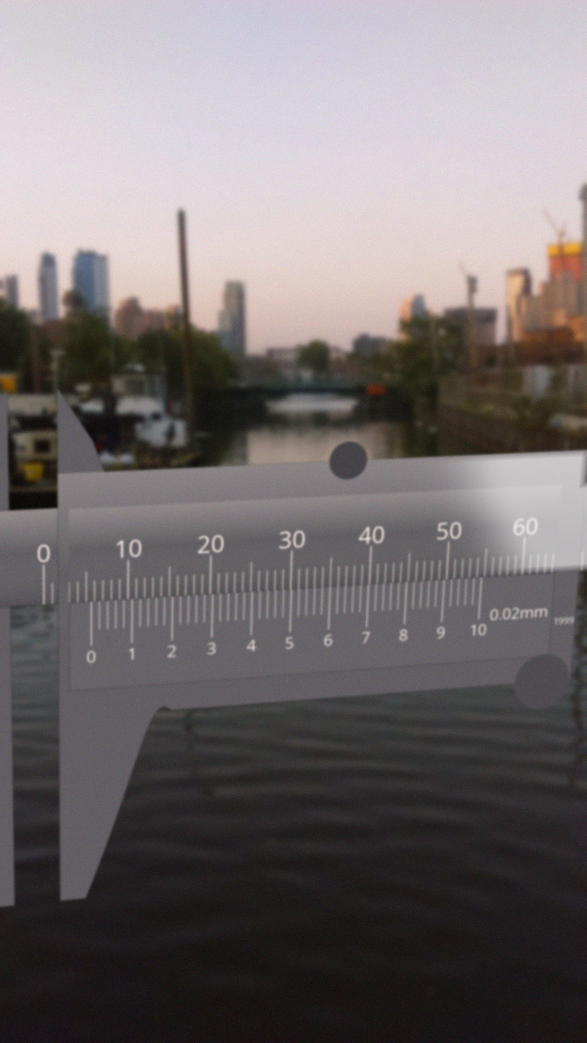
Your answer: **5.6** mm
